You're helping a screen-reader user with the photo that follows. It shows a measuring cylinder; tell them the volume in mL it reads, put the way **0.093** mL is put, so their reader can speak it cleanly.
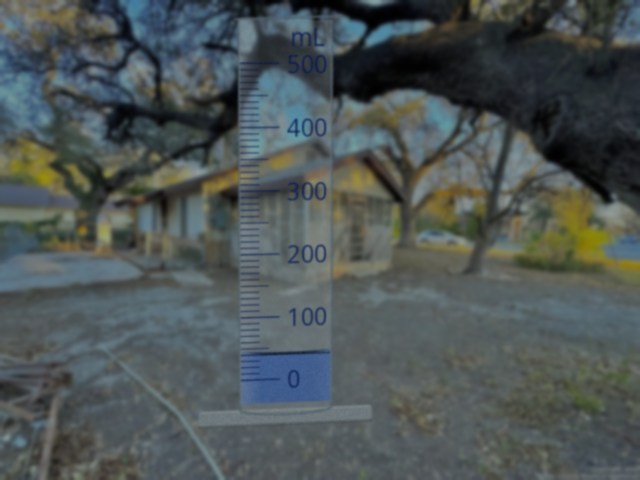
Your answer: **40** mL
